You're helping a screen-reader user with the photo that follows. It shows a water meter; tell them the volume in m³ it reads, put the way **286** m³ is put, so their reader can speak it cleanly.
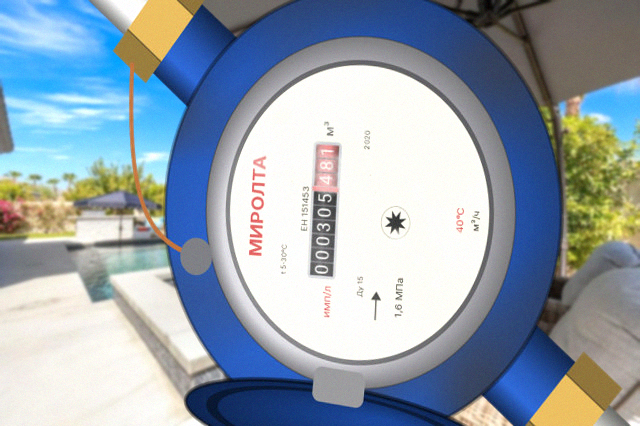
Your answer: **305.481** m³
